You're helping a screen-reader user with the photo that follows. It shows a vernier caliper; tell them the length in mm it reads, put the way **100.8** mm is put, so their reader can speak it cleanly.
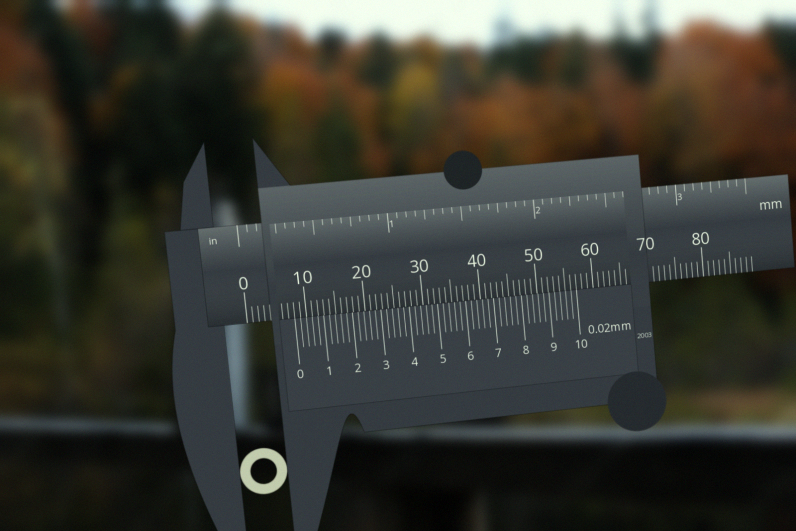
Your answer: **8.0** mm
